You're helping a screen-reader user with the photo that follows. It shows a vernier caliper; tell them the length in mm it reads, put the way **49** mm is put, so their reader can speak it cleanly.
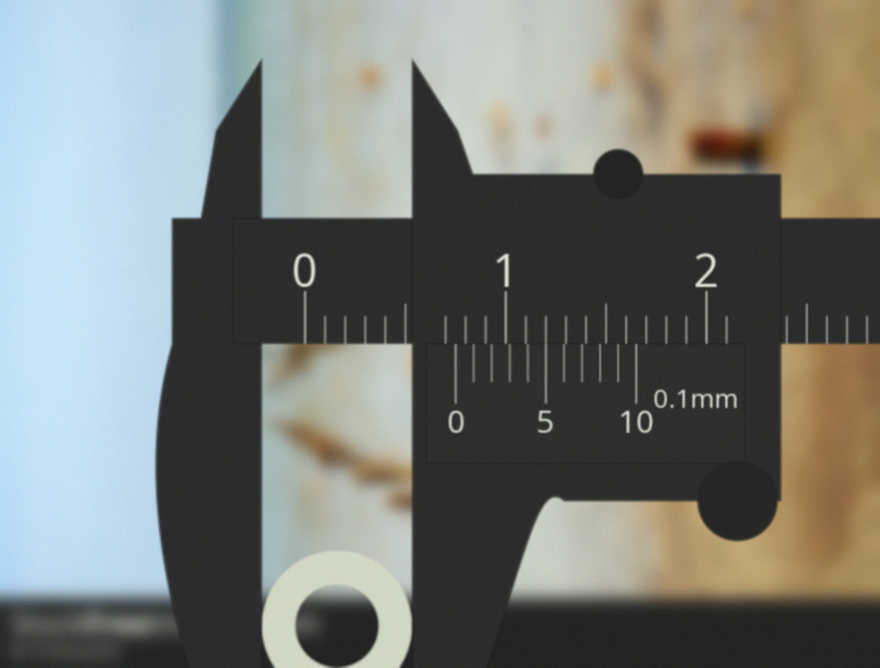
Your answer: **7.5** mm
